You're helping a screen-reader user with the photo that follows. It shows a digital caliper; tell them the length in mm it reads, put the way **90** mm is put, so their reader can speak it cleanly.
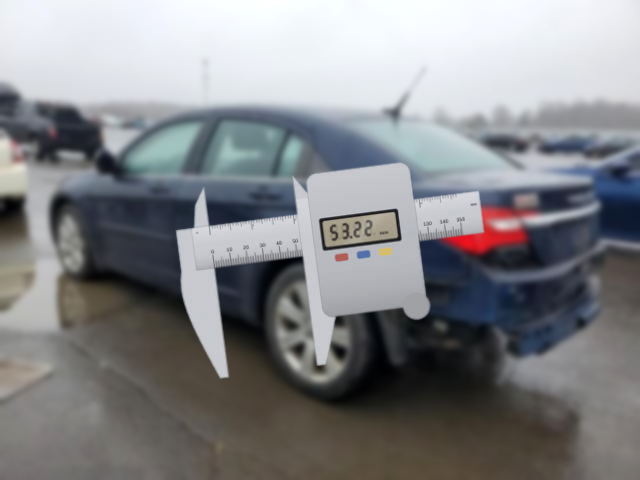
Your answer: **53.22** mm
